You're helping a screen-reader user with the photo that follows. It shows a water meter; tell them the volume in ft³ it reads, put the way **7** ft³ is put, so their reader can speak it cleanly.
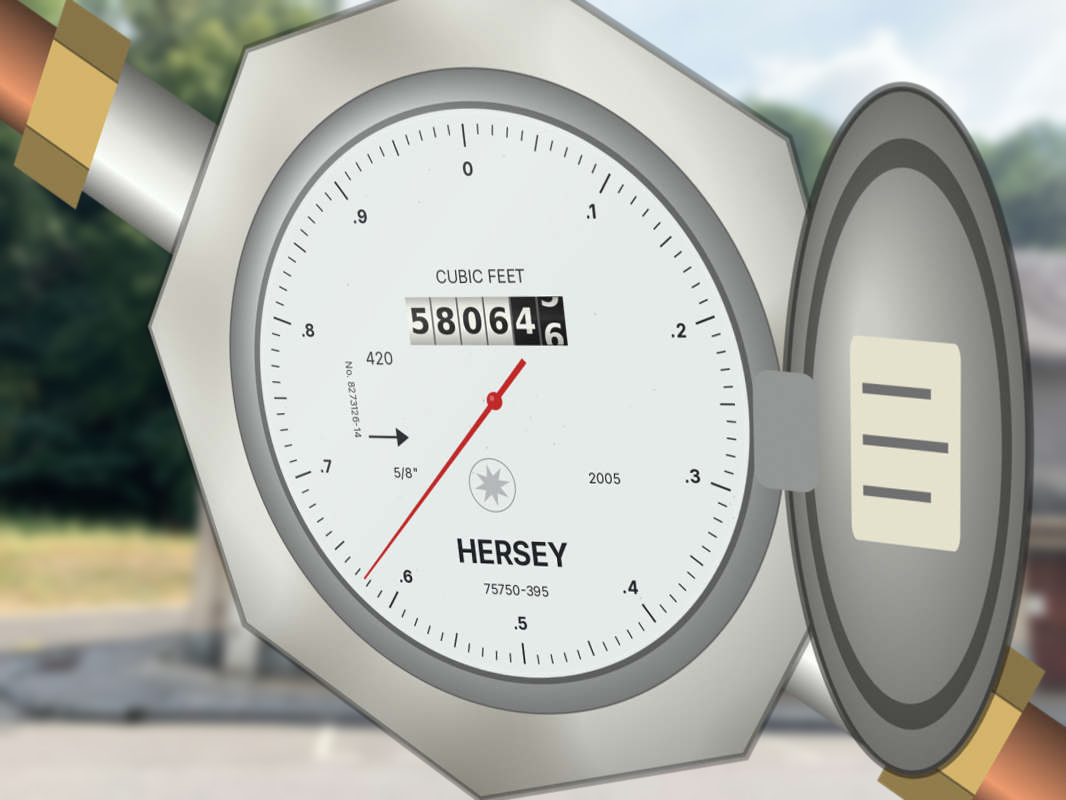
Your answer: **580645.62** ft³
